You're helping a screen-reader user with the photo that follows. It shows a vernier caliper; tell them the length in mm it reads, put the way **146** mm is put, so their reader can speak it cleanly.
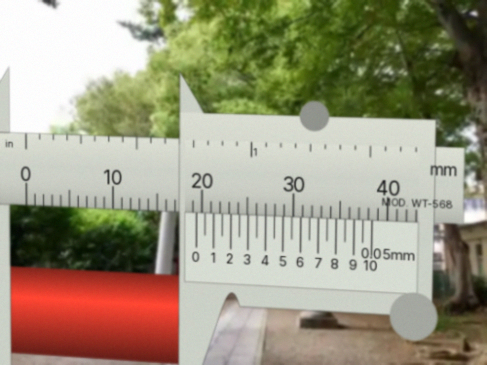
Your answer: **19.4** mm
